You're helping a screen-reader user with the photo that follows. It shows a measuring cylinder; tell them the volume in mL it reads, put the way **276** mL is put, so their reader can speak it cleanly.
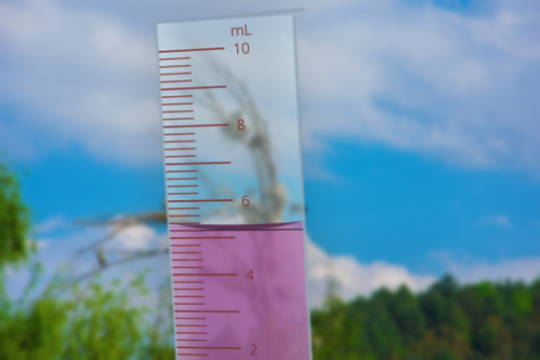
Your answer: **5.2** mL
